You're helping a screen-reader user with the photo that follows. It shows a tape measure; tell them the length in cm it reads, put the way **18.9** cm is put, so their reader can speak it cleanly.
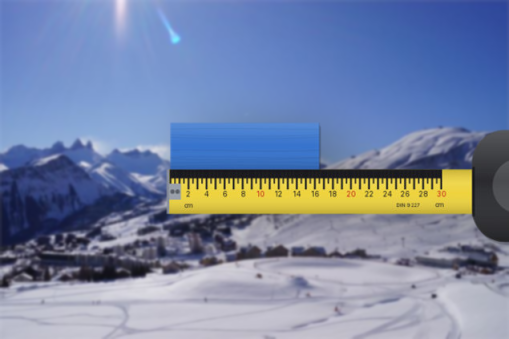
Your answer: **16.5** cm
